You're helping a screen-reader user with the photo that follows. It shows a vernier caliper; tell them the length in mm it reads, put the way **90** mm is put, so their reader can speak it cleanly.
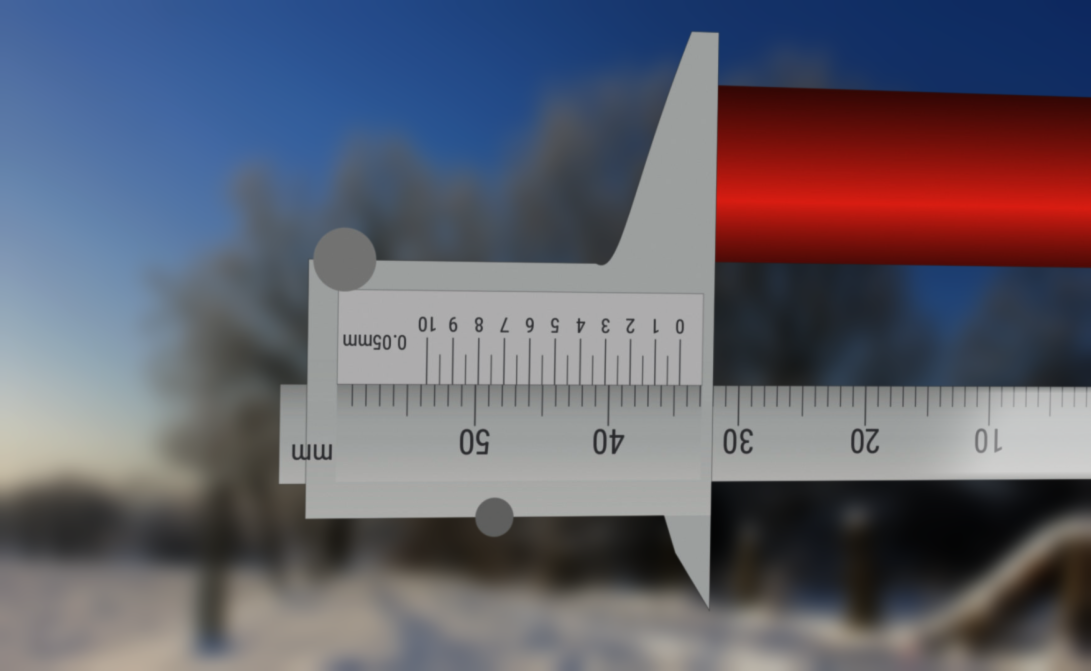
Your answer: **34.6** mm
